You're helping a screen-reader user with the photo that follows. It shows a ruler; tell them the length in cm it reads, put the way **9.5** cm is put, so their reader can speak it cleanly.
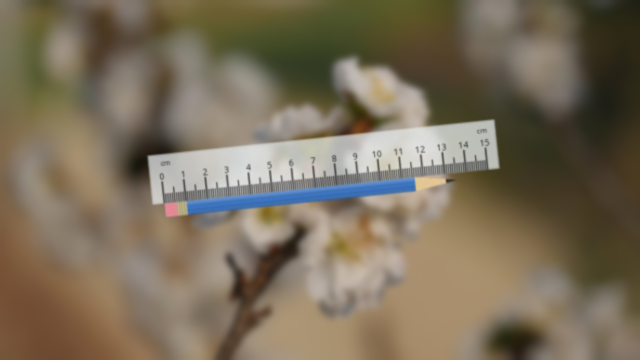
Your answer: **13.5** cm
